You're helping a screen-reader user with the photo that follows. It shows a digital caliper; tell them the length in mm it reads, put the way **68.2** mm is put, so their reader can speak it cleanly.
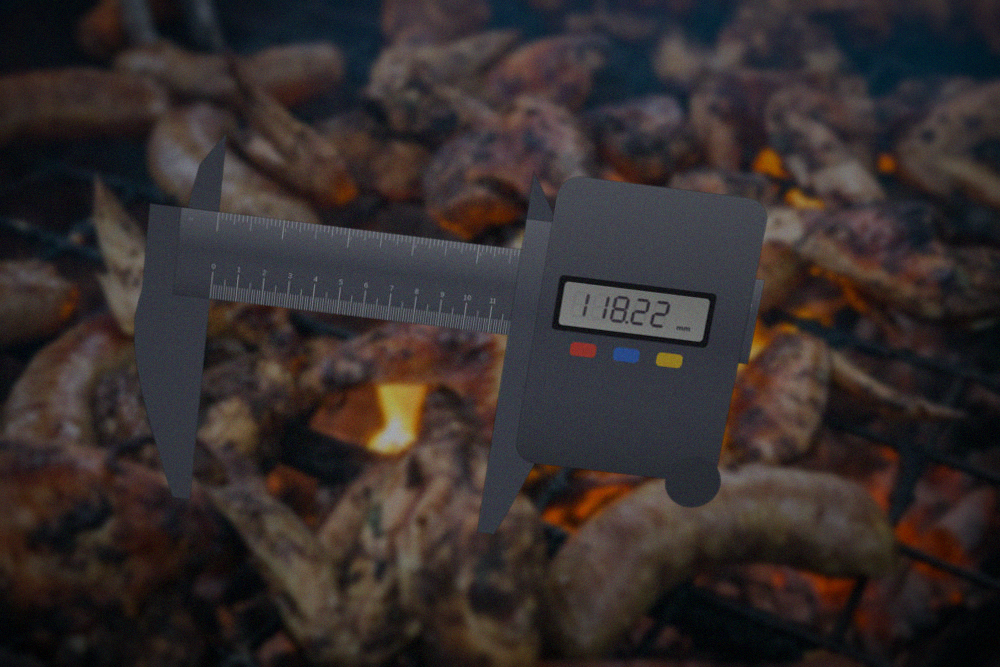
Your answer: **118.22** mm
